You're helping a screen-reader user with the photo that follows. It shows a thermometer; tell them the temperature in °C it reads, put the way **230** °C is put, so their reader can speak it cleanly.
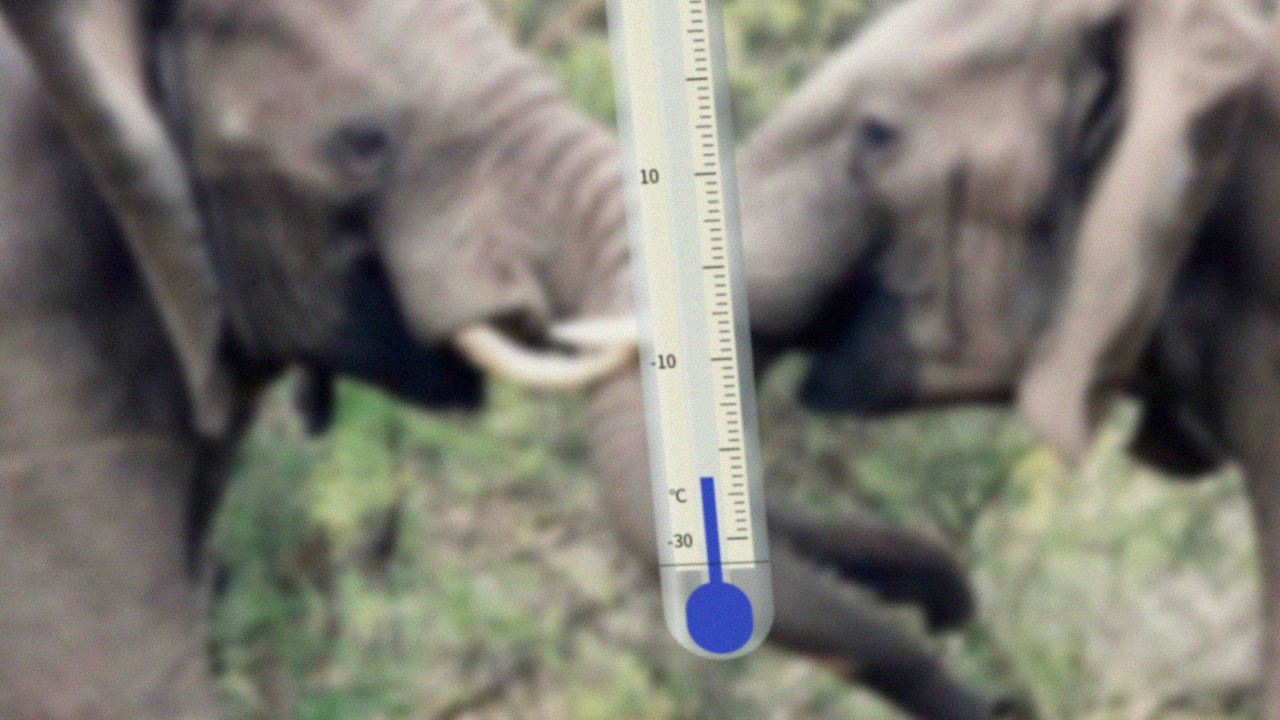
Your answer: **-23** °C
